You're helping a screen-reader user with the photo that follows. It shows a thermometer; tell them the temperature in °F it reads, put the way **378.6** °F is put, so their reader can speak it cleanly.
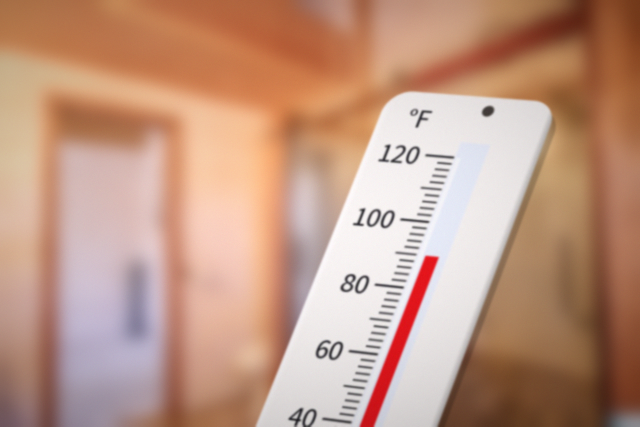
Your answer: **90** °F
